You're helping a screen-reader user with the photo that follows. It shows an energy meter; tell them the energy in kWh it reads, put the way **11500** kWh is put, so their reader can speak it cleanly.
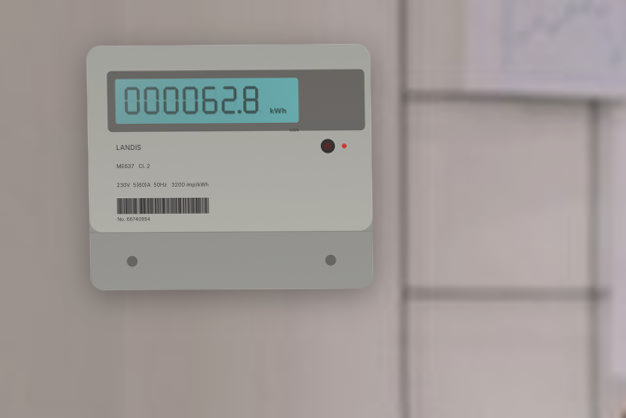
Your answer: **62.8** kWh
